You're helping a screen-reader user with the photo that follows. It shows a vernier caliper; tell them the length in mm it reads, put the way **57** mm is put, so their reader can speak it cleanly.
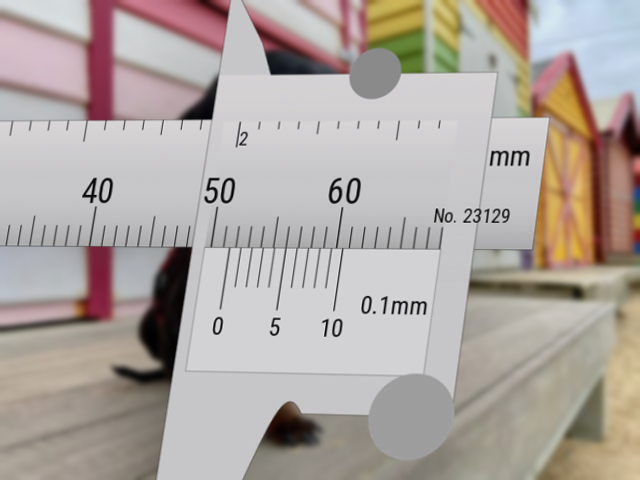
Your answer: **51.5** mm
